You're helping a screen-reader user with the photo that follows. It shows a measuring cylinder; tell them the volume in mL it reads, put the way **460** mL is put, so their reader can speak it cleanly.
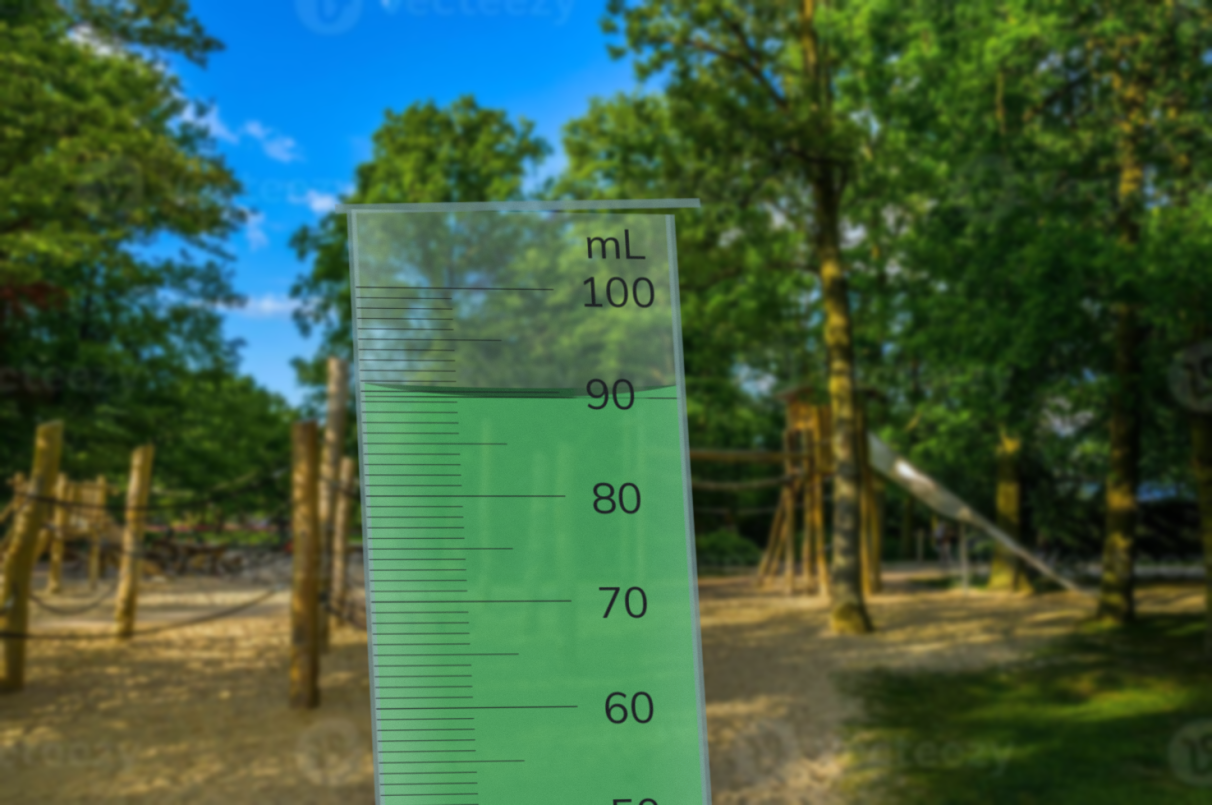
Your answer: **89.5** mL
